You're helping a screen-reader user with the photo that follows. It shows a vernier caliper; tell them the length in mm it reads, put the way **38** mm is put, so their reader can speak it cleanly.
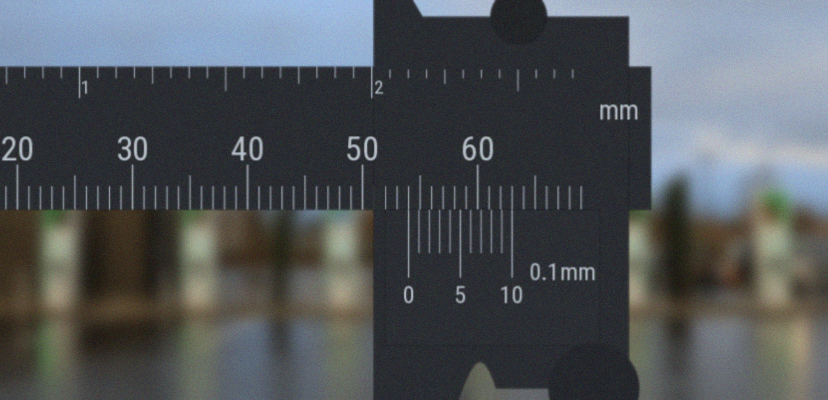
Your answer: **54.0** mm
